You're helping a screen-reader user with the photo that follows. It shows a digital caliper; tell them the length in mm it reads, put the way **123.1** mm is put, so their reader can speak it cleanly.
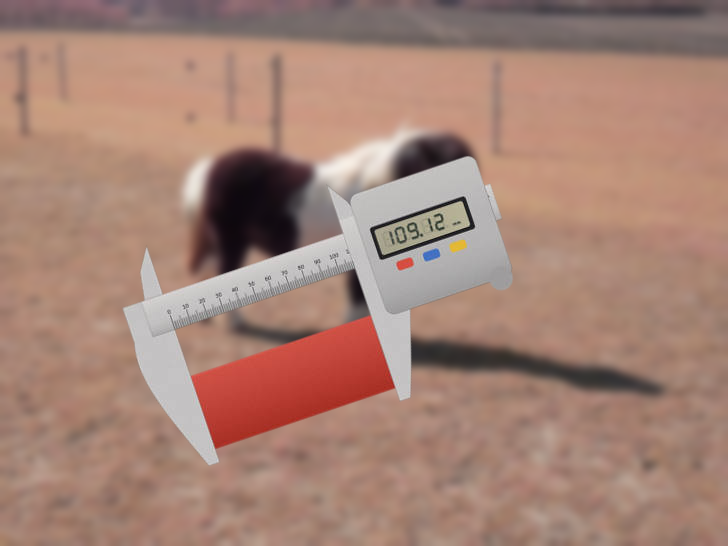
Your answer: **109.12** mm
